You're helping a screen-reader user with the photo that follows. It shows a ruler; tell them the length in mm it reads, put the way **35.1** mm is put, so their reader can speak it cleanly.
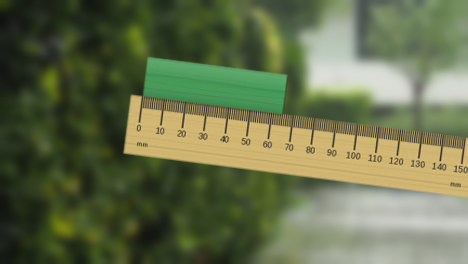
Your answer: **65** mm
